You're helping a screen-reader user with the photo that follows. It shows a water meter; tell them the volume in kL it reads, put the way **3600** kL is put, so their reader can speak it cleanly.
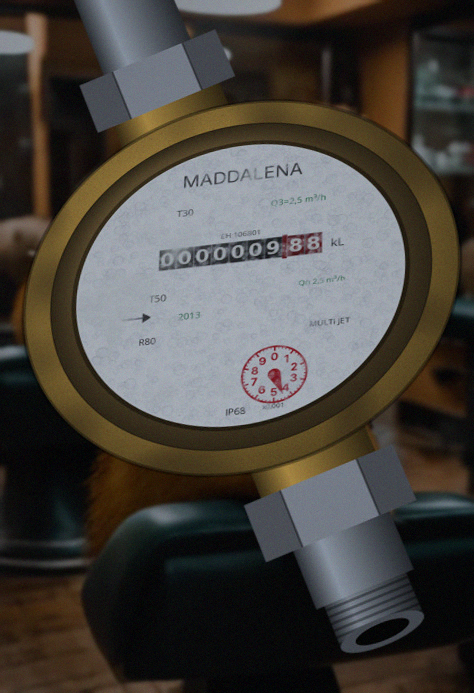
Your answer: **9.884** kL
